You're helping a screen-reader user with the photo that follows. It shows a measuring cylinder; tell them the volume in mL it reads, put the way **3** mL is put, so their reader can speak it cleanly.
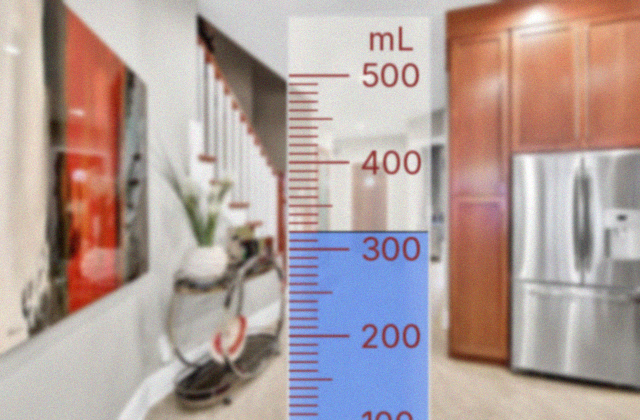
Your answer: **320** mL
